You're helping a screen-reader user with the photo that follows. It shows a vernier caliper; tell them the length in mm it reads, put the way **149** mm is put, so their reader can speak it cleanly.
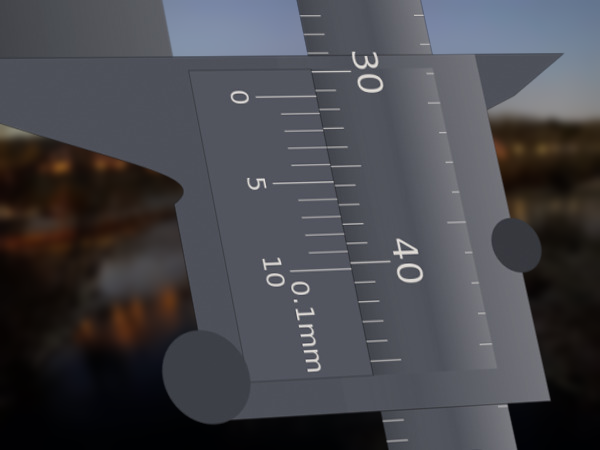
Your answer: **31.3** mm
